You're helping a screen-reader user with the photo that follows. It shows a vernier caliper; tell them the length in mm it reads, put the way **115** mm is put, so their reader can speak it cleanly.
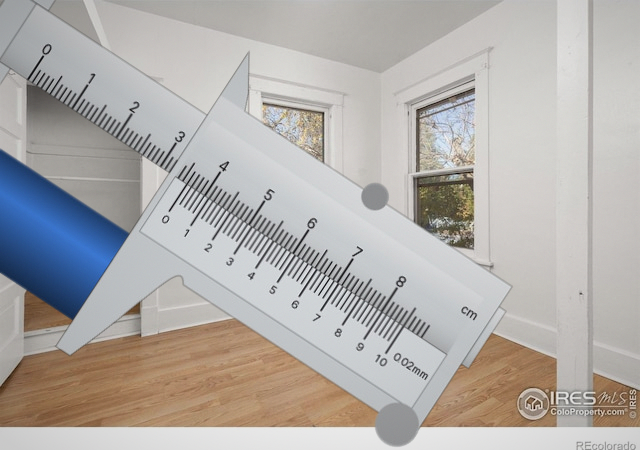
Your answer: **36.0** mm
